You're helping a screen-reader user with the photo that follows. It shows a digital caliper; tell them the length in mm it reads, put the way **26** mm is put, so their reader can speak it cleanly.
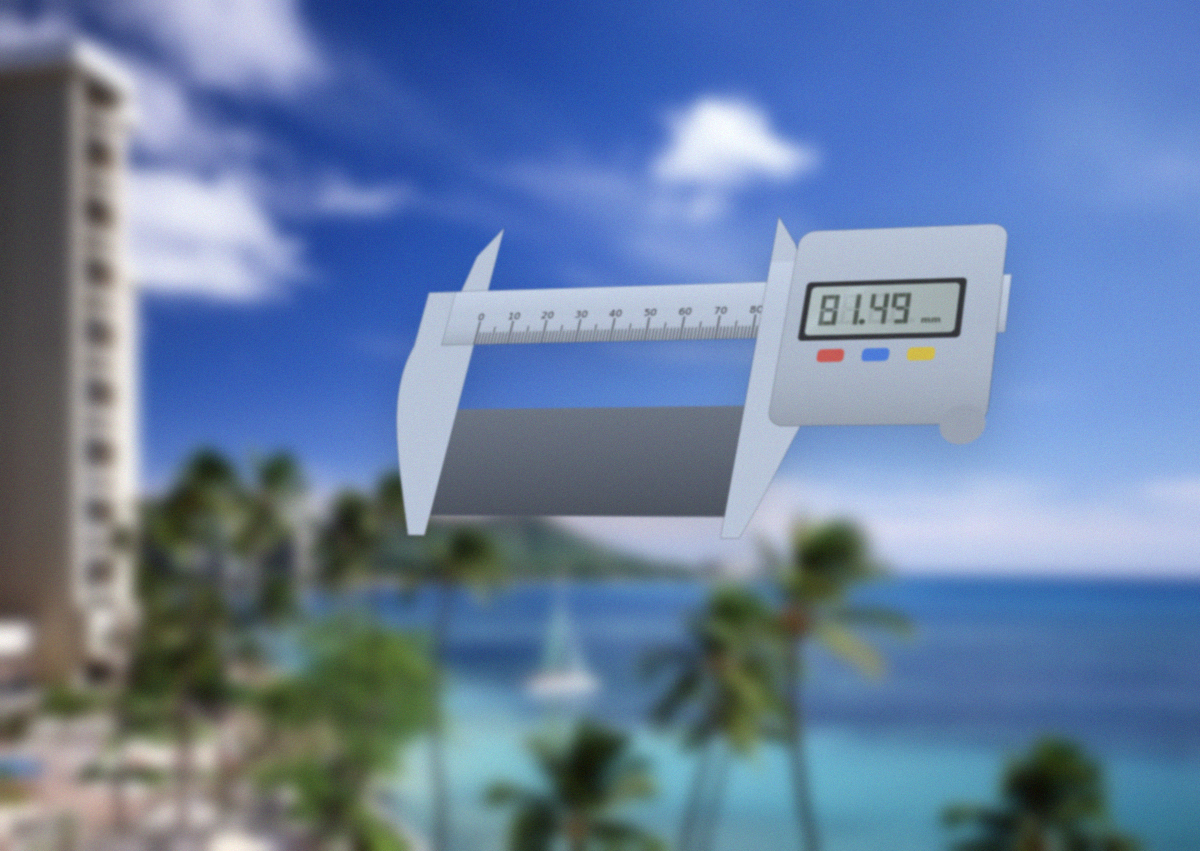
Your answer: **81.49** mm
